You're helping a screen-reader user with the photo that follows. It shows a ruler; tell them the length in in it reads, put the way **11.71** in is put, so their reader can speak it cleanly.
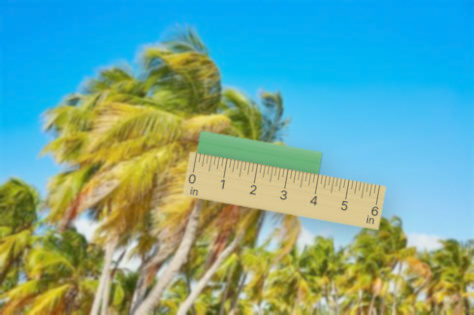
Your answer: **4** in
